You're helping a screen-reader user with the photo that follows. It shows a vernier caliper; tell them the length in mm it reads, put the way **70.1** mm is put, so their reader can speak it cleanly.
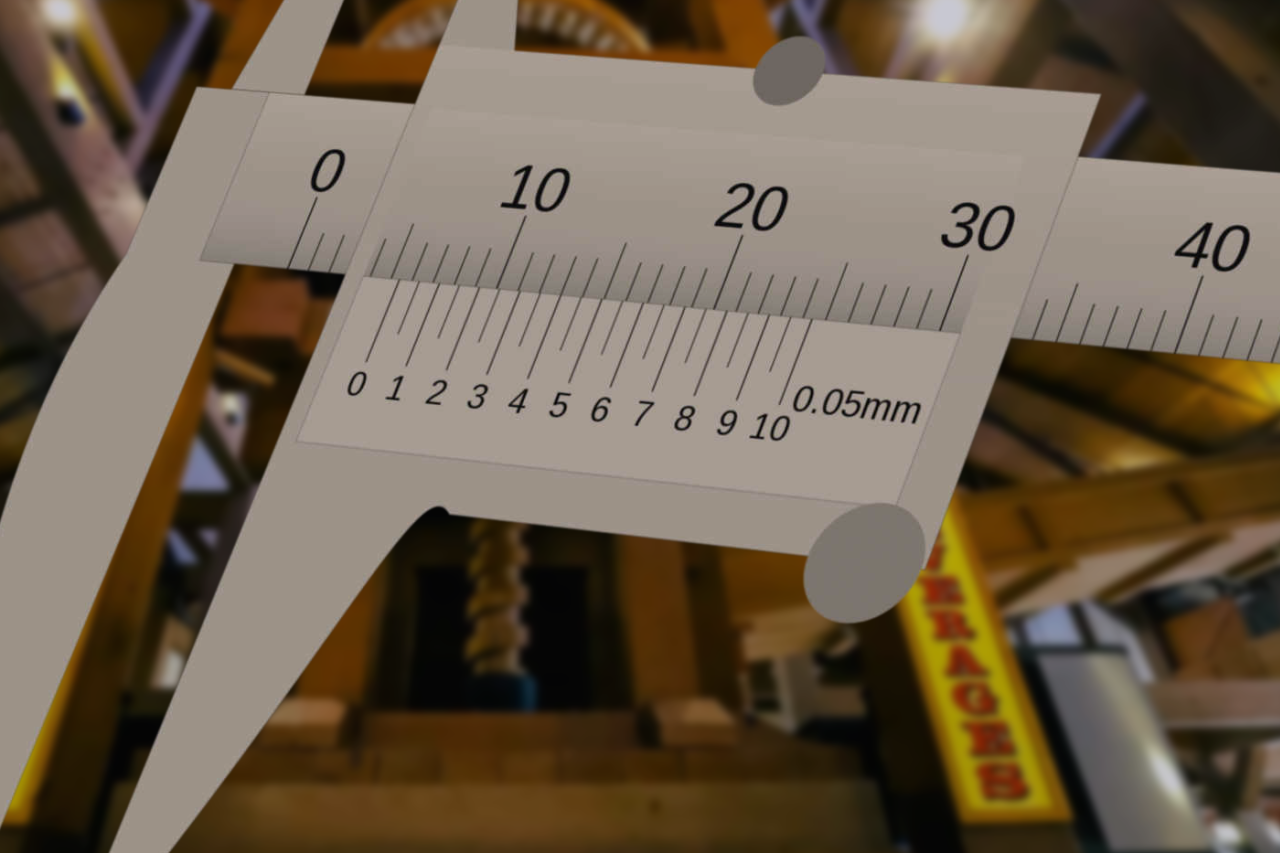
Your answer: **5.4** mm
